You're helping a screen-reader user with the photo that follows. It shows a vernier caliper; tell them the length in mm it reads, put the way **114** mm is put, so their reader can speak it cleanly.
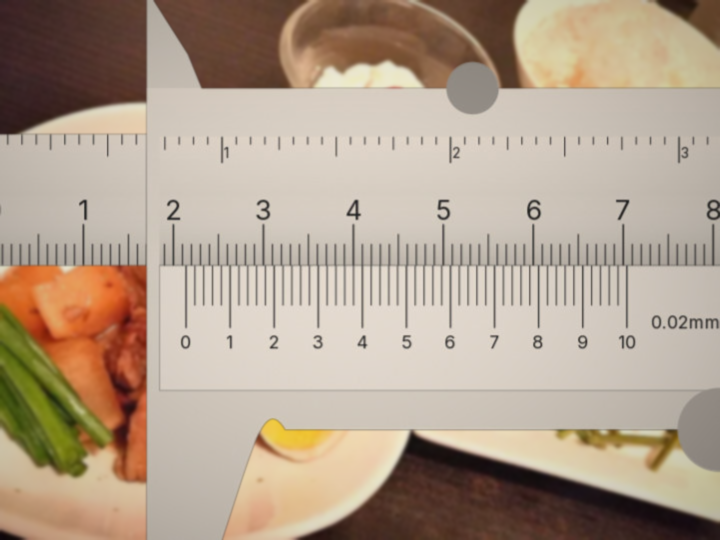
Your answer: **21.4** mm
